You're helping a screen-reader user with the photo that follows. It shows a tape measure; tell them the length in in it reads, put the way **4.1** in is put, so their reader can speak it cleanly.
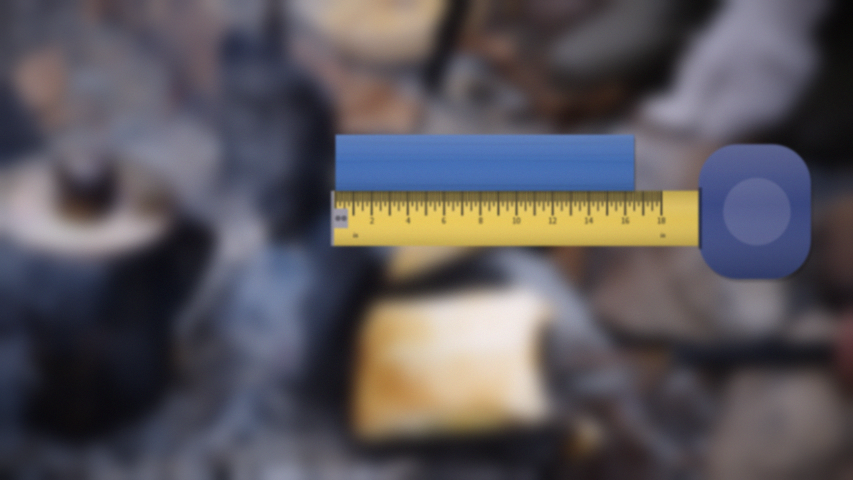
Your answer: **16.5** in
